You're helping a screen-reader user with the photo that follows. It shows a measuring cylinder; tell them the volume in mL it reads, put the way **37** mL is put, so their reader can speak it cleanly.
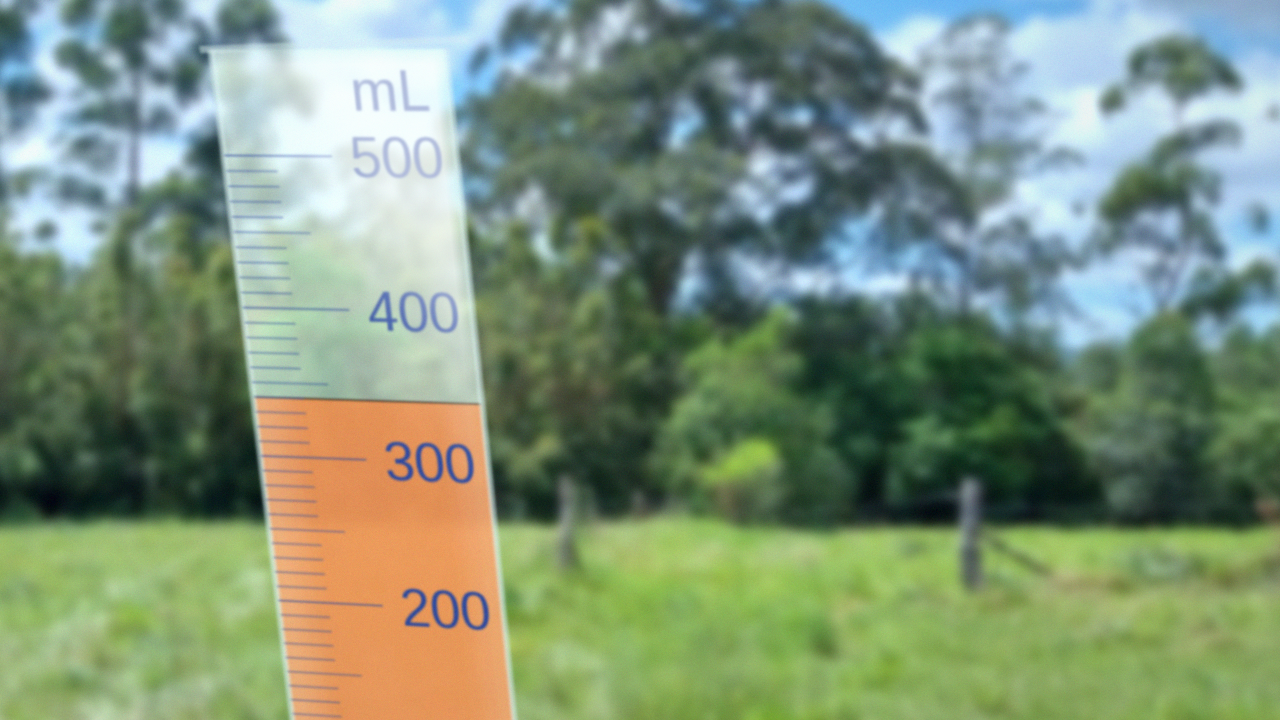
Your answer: **340** mL
